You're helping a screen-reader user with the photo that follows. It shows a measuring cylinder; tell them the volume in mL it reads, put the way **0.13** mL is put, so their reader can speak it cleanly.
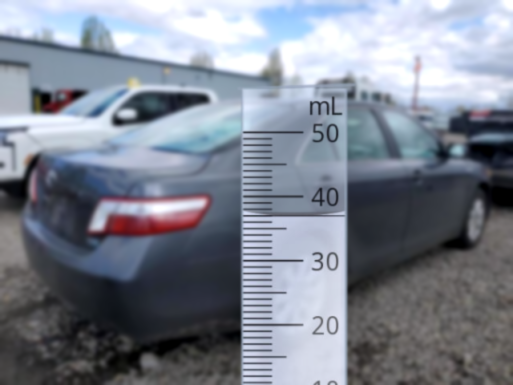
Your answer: **37** mL
